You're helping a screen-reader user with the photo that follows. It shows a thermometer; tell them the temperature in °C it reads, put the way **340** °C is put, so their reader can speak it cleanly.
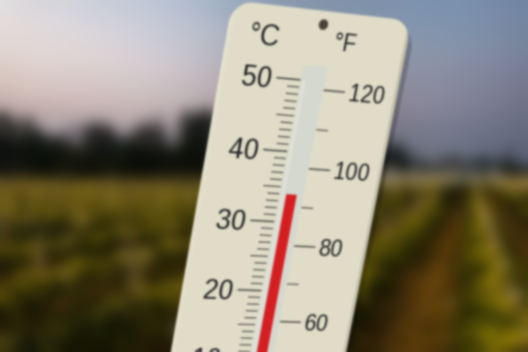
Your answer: **34** °C
